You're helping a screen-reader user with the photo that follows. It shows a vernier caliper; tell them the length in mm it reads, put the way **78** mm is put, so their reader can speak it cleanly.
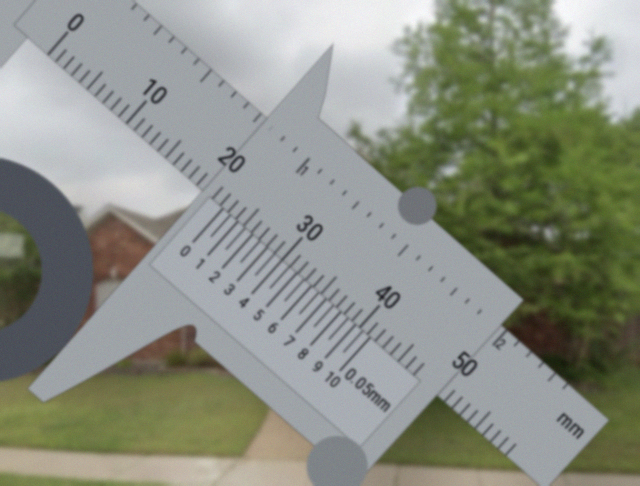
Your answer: **22.4** mm
